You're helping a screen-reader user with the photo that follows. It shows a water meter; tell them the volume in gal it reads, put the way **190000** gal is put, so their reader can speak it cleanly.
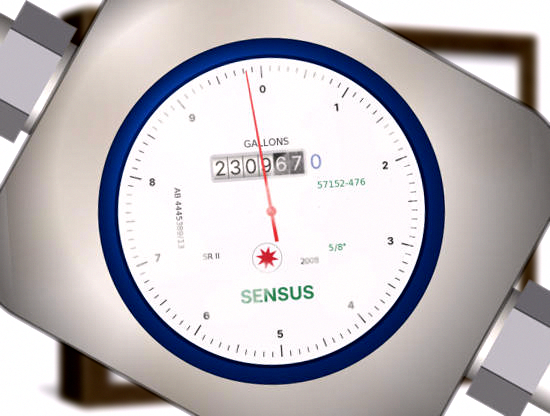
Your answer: **2309669.8** gal
